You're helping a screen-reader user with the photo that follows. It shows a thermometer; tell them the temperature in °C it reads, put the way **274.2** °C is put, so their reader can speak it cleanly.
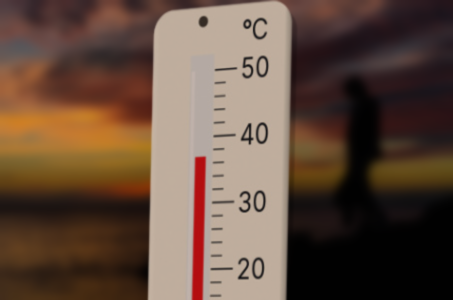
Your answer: **37** °C
